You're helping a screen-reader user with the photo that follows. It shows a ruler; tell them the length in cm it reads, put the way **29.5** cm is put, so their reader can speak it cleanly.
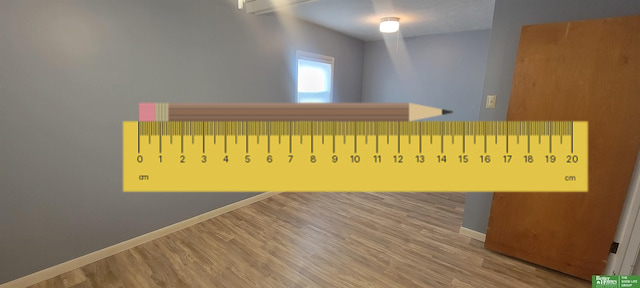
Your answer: **14.5** cm
